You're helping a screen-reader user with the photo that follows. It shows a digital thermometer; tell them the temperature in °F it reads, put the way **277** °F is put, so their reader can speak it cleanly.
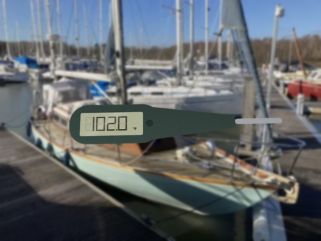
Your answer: **102.0** °F
